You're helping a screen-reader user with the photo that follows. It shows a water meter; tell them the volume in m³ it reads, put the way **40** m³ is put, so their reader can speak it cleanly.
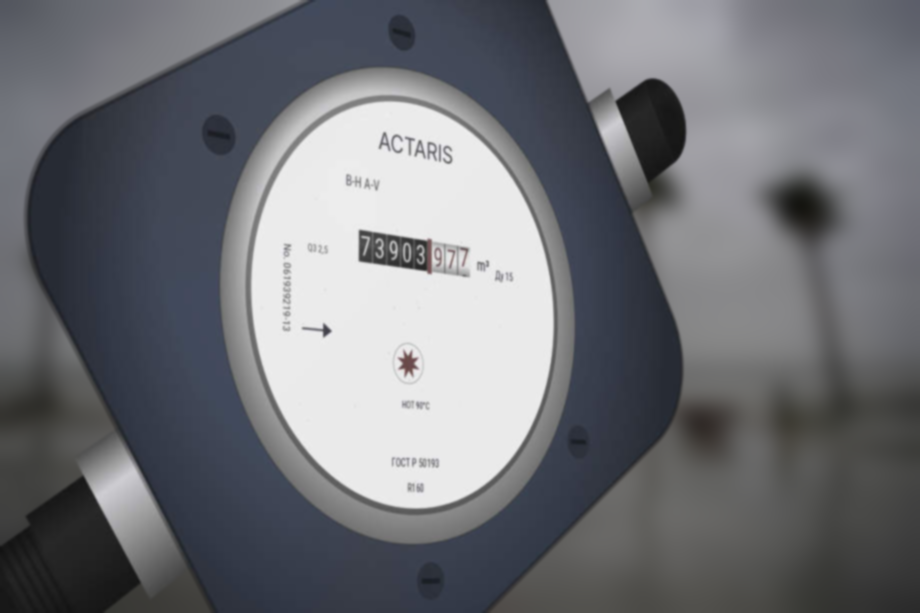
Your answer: **73903.977** m³
